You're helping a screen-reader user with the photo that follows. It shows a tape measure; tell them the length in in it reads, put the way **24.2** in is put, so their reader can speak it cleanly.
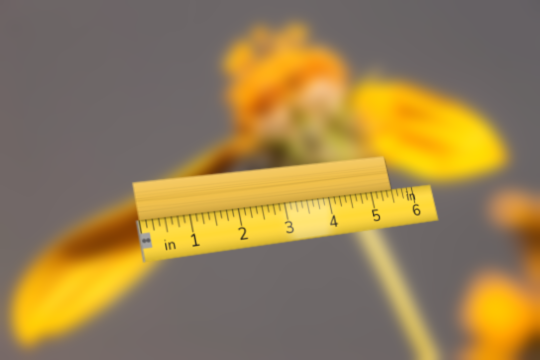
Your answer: **5.5** in
